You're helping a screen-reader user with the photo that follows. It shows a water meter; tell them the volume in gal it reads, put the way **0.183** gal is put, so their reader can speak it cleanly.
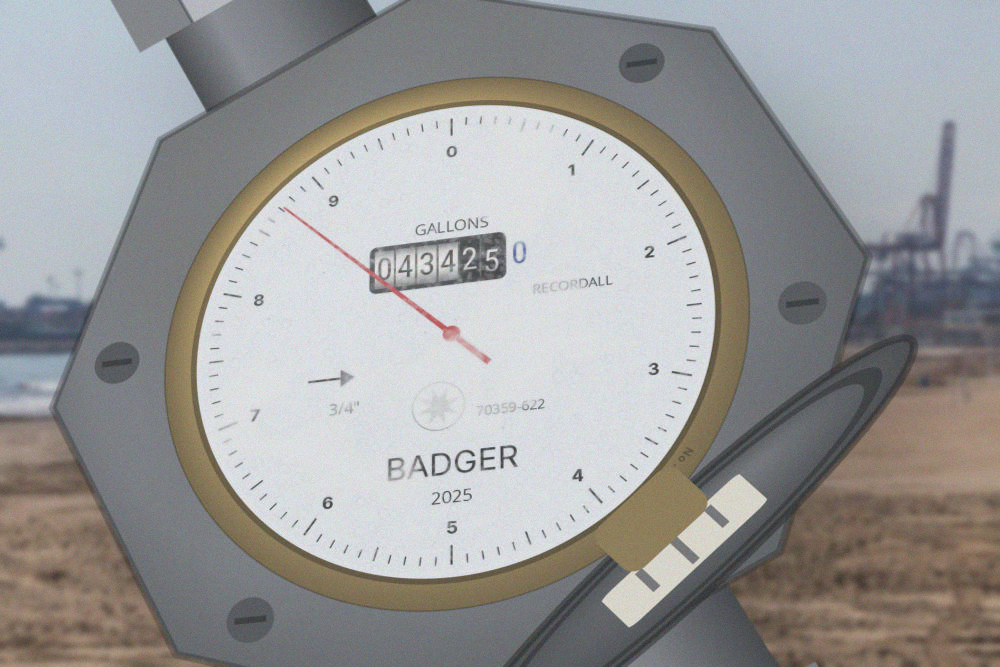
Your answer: **434248.7** gal
